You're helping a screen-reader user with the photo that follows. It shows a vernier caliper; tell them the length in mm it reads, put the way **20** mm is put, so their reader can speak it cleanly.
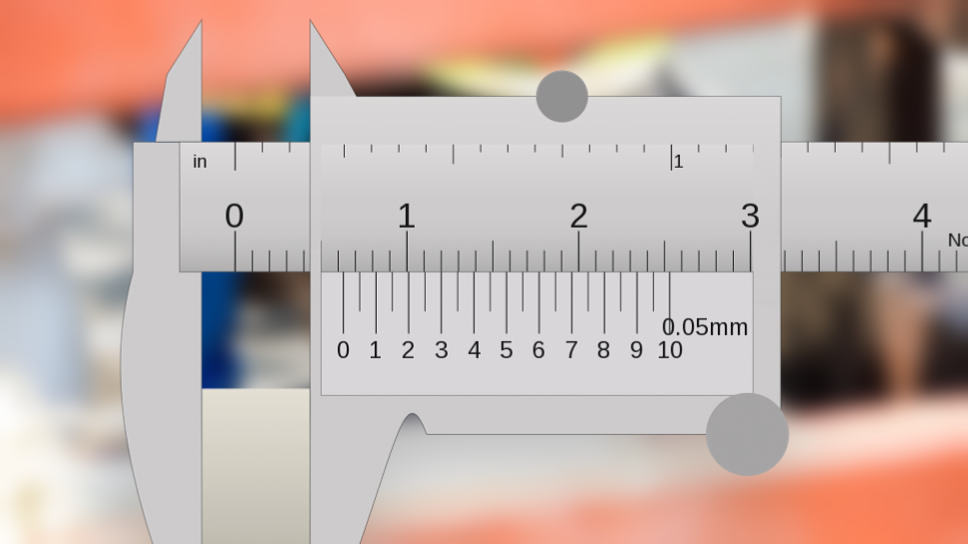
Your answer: **6.3** mm
